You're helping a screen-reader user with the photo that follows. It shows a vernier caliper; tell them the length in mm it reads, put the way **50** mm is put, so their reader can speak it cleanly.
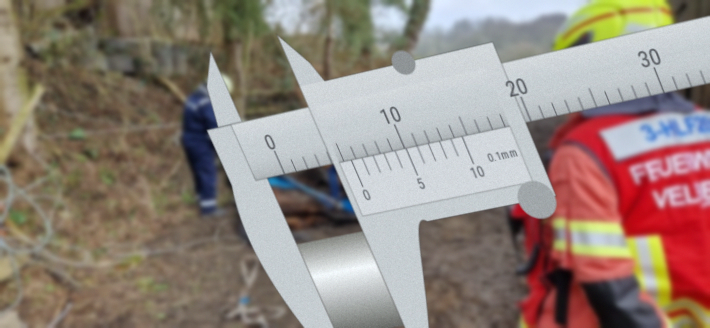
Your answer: **5.6** mm
